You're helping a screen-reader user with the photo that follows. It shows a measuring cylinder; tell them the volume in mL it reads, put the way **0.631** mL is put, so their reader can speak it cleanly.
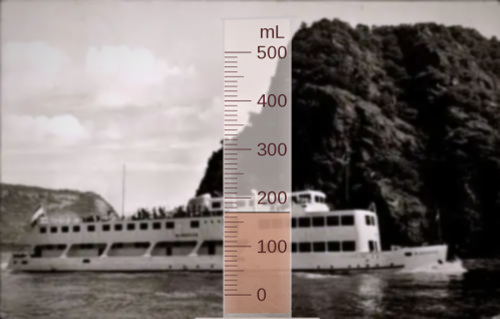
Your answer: **170** mL
